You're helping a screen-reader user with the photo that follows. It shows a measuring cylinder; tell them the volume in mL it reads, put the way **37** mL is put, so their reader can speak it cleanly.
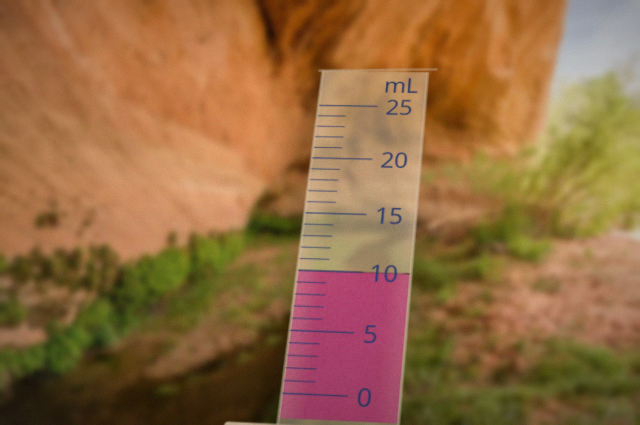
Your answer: **10** mL
